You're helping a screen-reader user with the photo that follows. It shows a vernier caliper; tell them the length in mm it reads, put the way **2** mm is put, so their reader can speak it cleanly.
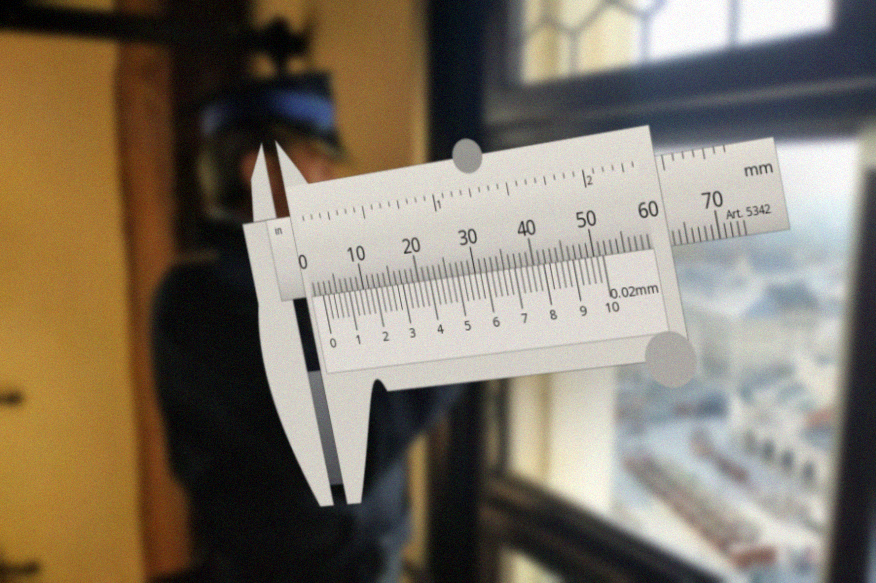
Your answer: **2.5** mm
